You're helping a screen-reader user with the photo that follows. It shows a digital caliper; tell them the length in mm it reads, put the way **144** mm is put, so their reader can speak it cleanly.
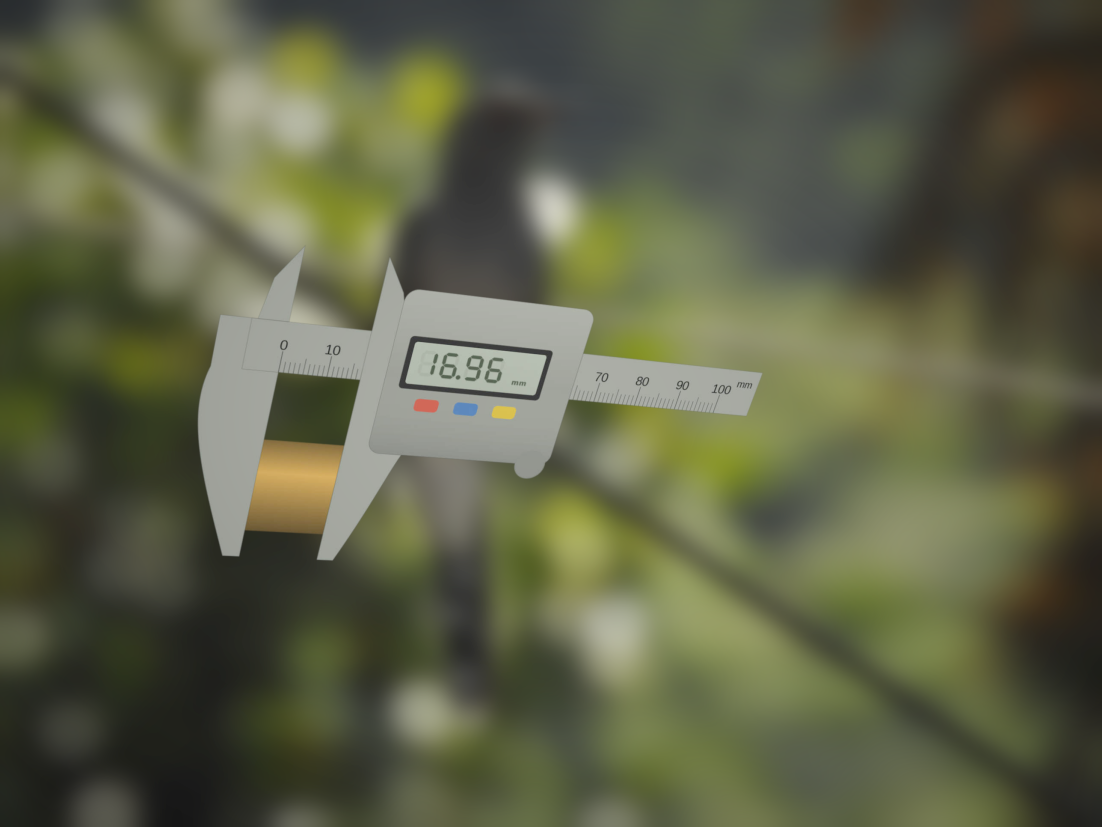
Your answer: **16.96** mm
